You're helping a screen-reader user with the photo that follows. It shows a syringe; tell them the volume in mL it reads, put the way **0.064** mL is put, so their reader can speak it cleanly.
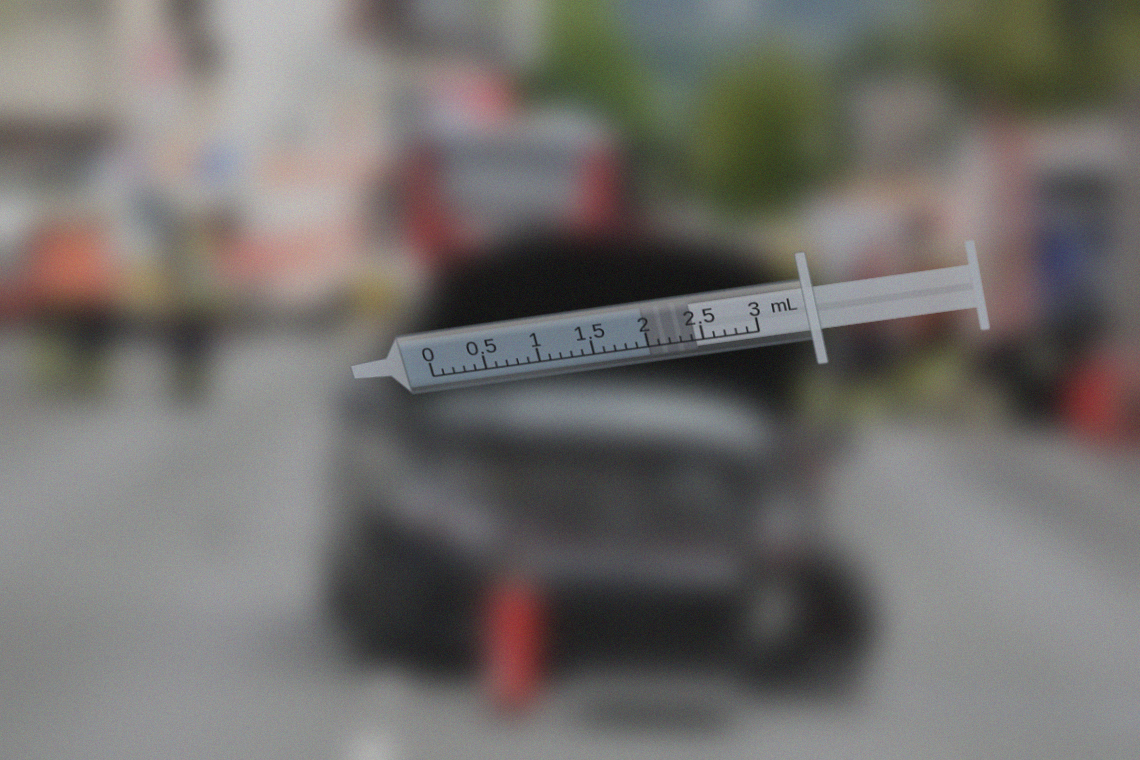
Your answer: **2** mL
